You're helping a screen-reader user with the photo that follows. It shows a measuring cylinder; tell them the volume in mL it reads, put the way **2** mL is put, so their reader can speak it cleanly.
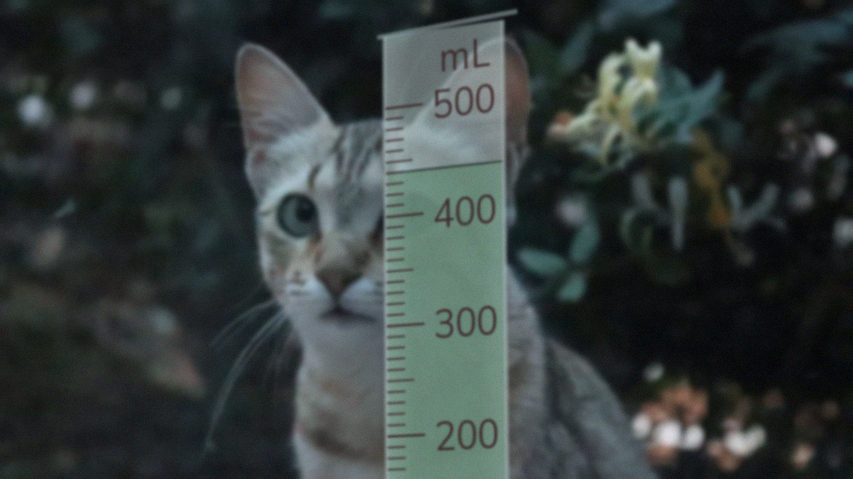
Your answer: **440** mL
